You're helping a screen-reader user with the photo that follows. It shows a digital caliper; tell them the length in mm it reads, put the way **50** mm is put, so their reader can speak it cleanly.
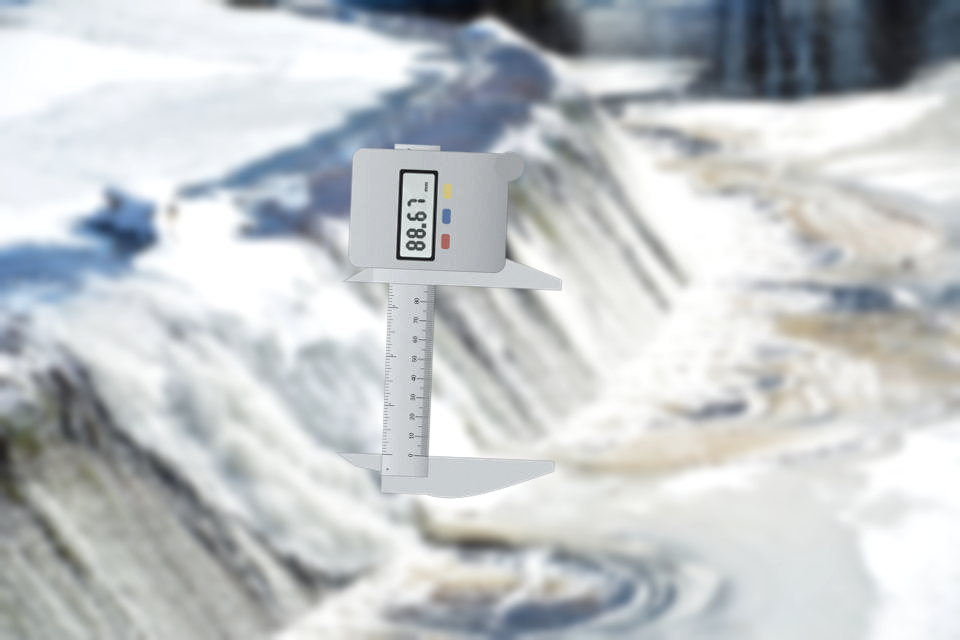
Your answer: **88.67** mm
